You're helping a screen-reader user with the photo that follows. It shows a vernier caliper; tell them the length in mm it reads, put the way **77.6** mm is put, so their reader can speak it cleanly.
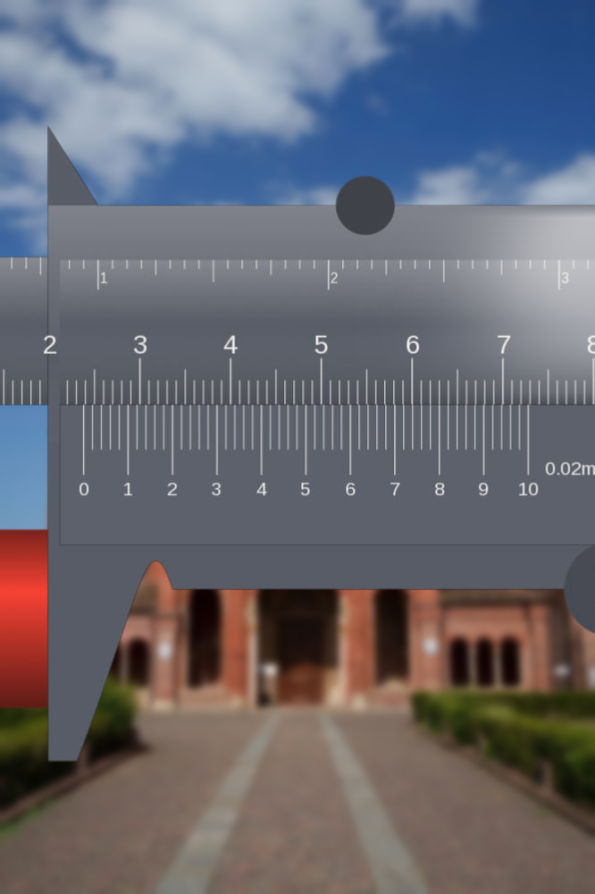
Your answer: **23.8** mm
